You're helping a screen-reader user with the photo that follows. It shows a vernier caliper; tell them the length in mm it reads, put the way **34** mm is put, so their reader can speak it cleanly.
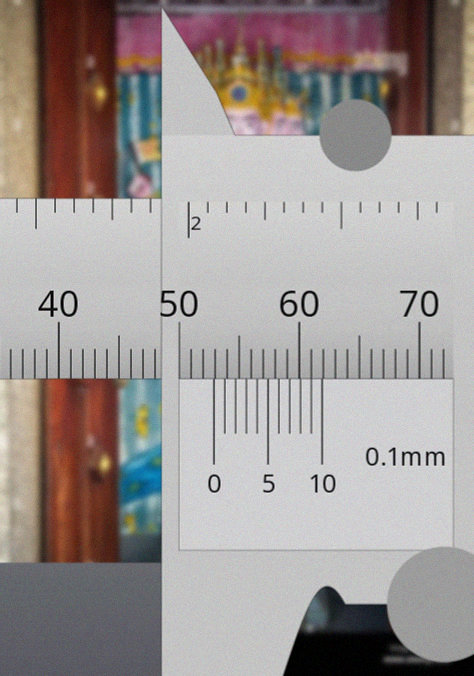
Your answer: **52.9** mm
